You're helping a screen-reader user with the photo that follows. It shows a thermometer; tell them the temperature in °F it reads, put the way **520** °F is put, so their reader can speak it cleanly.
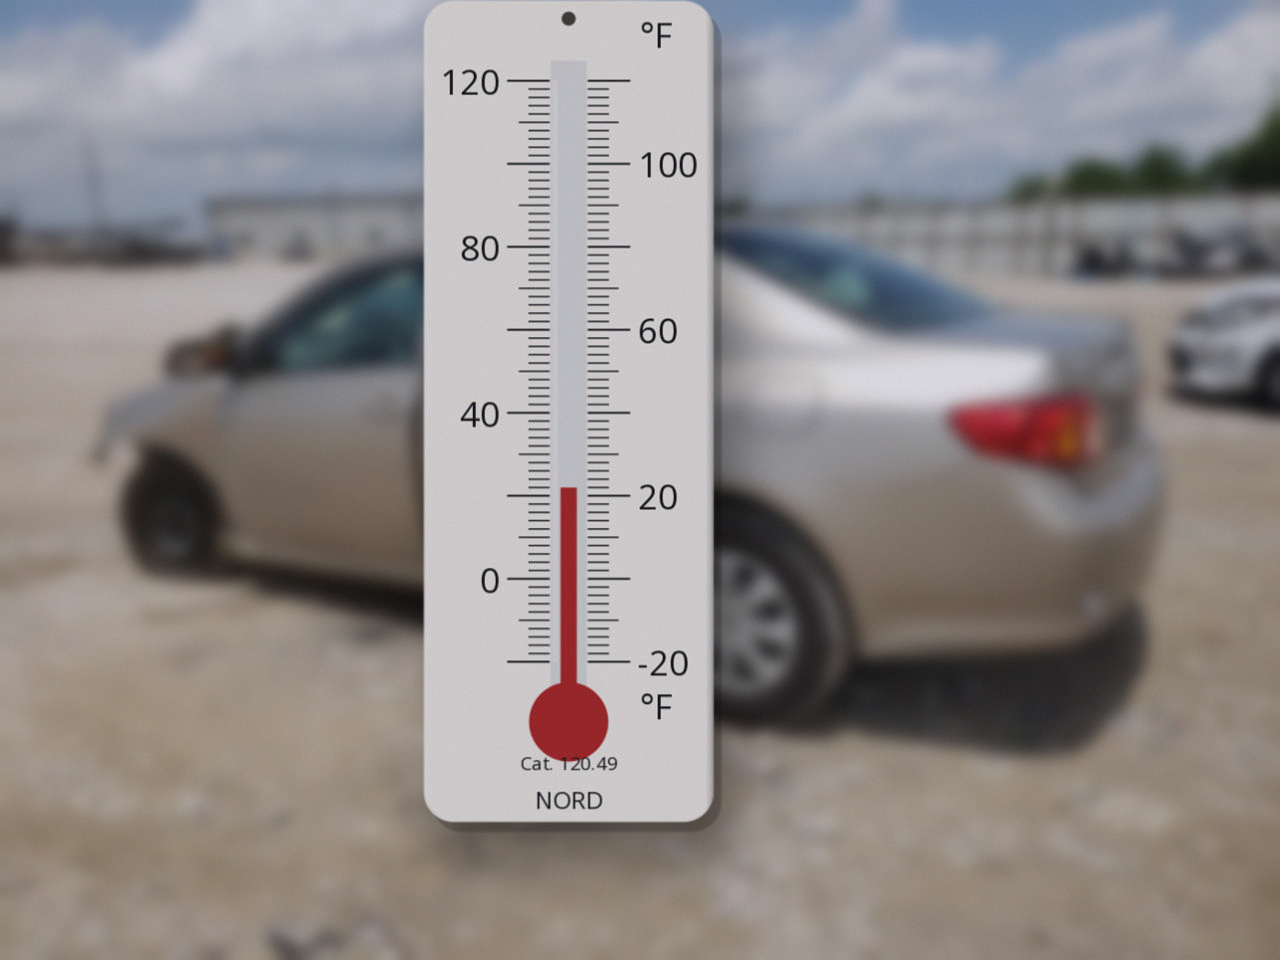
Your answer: **22** °F
